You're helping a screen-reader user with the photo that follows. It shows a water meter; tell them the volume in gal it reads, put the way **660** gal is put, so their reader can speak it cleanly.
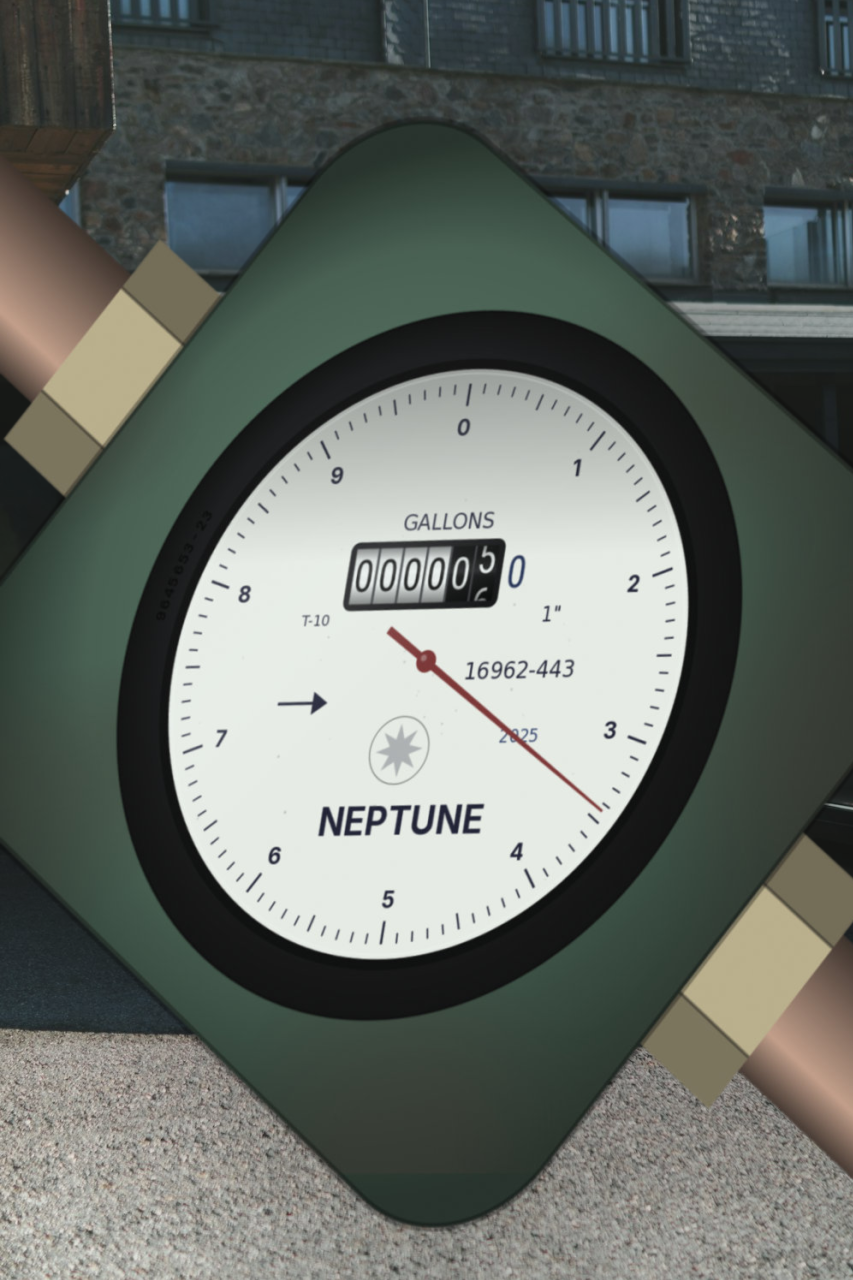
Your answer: **53.4** gal
